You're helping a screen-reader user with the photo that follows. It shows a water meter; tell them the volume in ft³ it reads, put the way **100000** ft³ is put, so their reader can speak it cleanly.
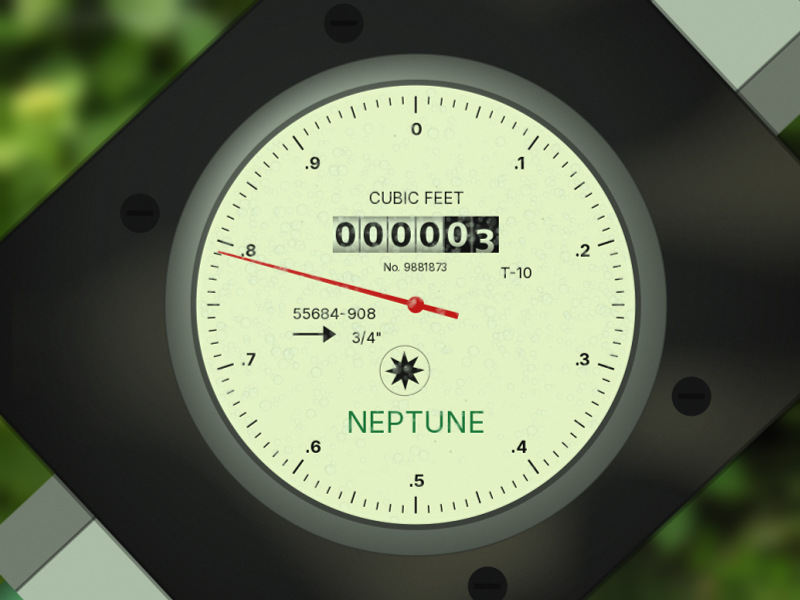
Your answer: **2.79** ft³
